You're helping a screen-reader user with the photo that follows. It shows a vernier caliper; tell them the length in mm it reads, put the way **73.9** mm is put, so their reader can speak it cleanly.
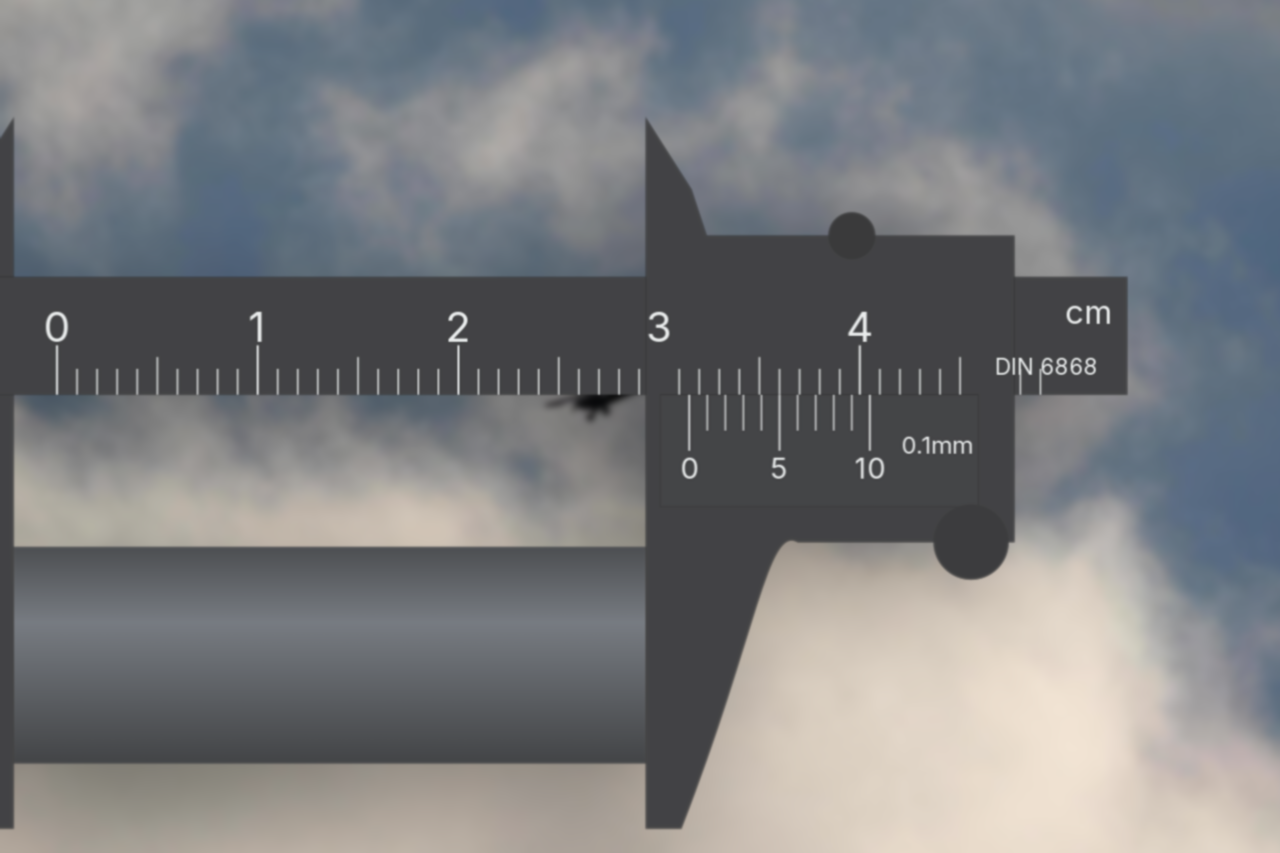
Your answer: **31.5** mm
